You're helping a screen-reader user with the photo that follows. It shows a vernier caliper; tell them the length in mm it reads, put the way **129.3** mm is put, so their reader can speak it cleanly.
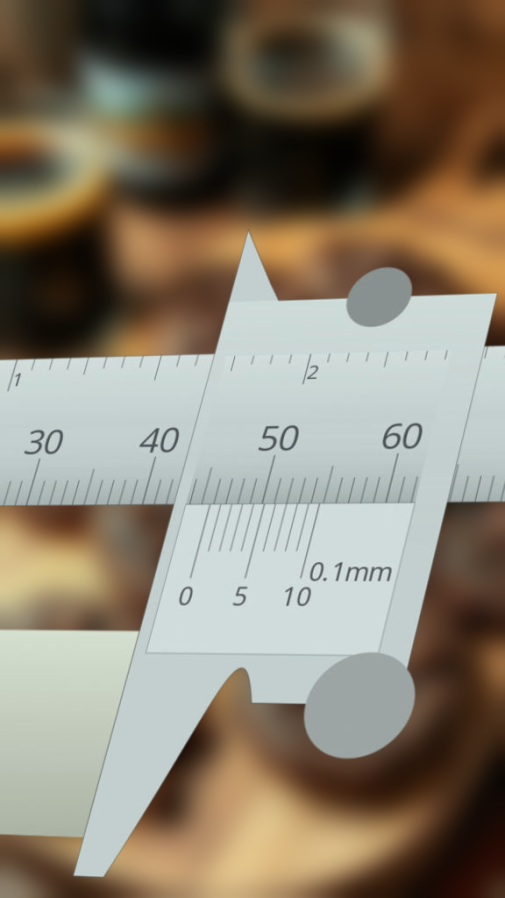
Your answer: **45.7** mm
